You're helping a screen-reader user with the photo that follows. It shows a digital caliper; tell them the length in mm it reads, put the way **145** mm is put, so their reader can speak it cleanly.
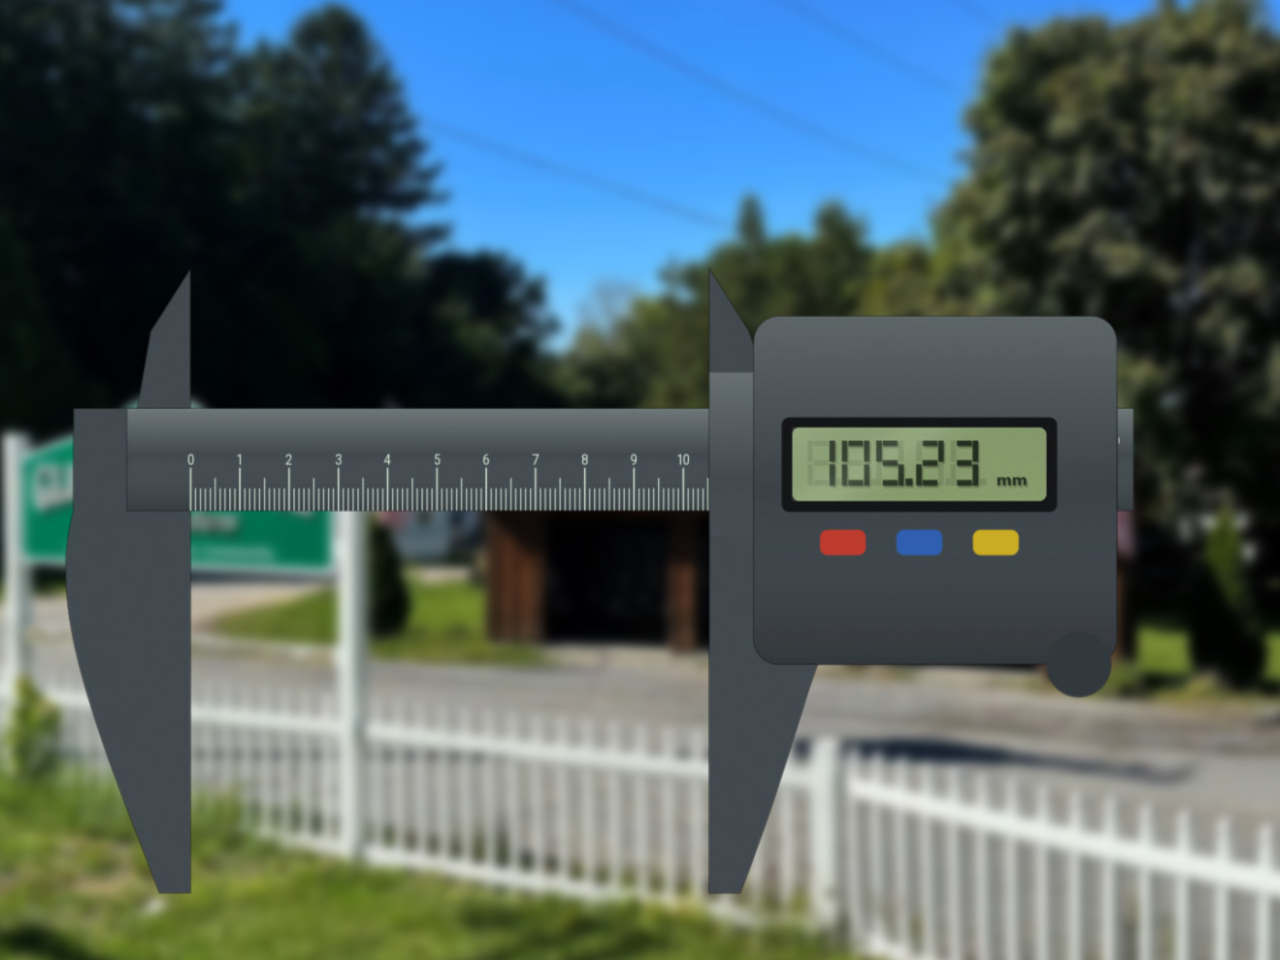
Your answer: **105.23** mm
